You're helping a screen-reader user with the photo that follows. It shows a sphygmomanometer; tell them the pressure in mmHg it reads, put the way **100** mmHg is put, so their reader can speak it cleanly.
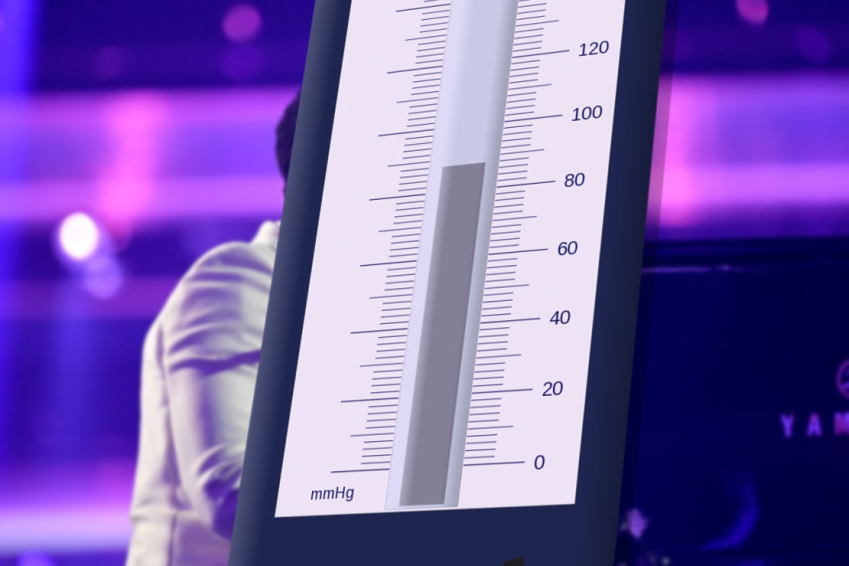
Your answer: **88** mmHg
